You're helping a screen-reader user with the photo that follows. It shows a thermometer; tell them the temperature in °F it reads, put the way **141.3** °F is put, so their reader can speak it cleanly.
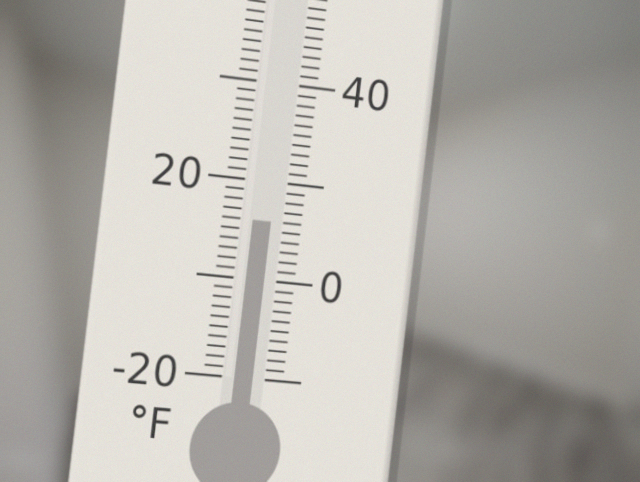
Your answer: **12** °F
